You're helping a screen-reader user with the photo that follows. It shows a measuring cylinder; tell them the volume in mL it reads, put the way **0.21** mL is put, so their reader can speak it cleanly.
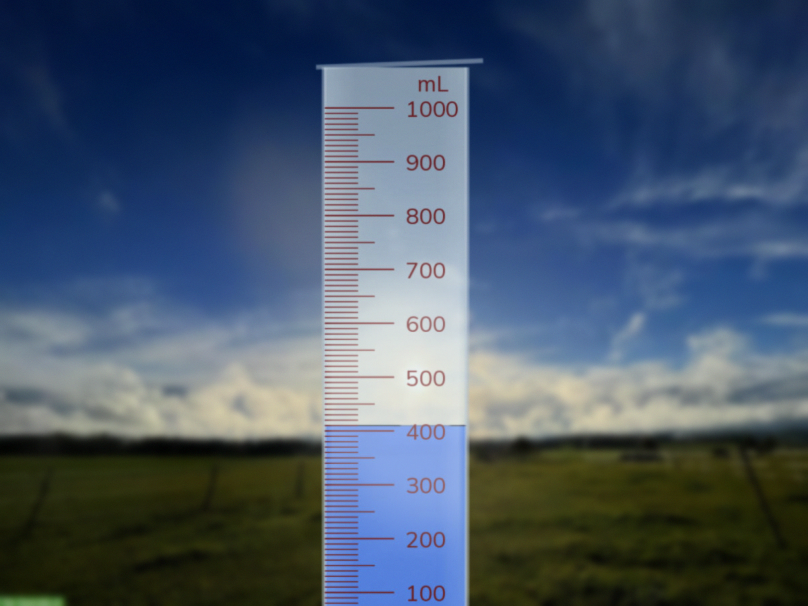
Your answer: **410** mL
